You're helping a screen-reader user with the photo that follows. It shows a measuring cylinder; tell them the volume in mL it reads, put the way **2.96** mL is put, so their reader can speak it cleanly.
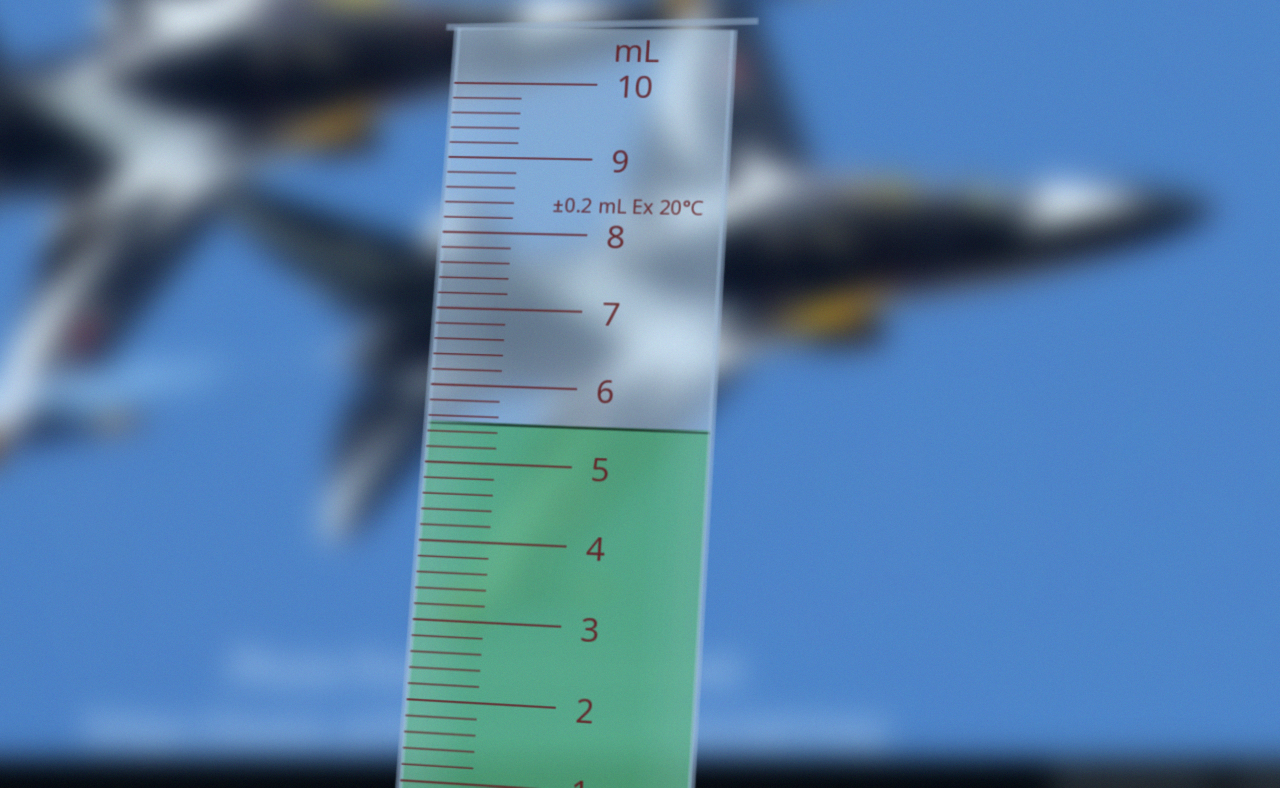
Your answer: **5.5** mL
